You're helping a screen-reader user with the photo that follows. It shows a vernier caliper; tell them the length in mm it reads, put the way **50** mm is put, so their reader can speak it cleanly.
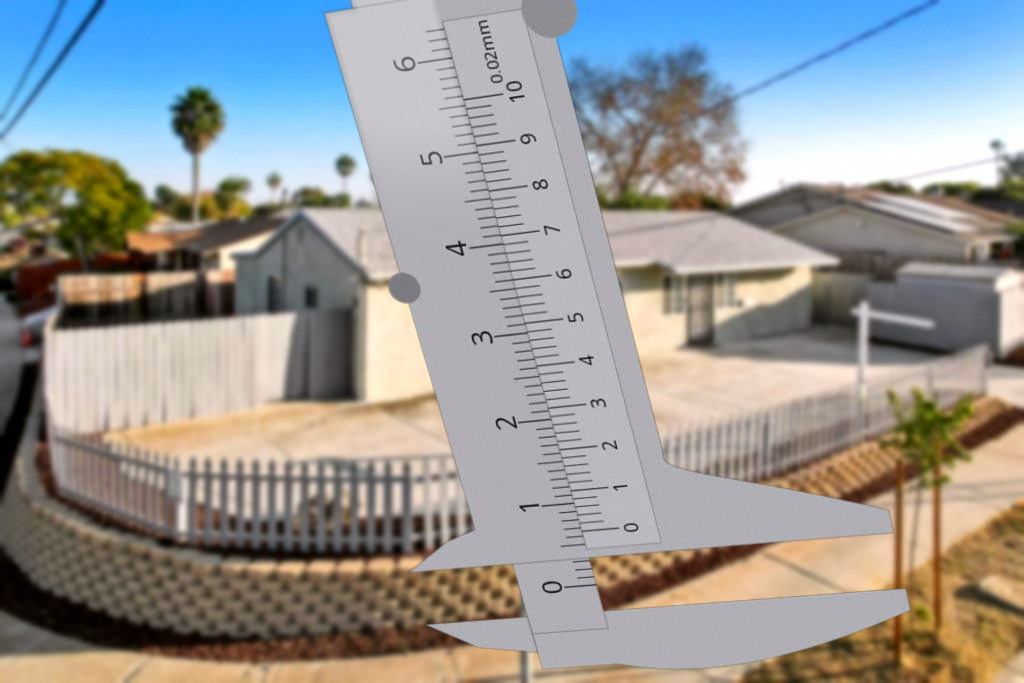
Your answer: **6.6** mm
